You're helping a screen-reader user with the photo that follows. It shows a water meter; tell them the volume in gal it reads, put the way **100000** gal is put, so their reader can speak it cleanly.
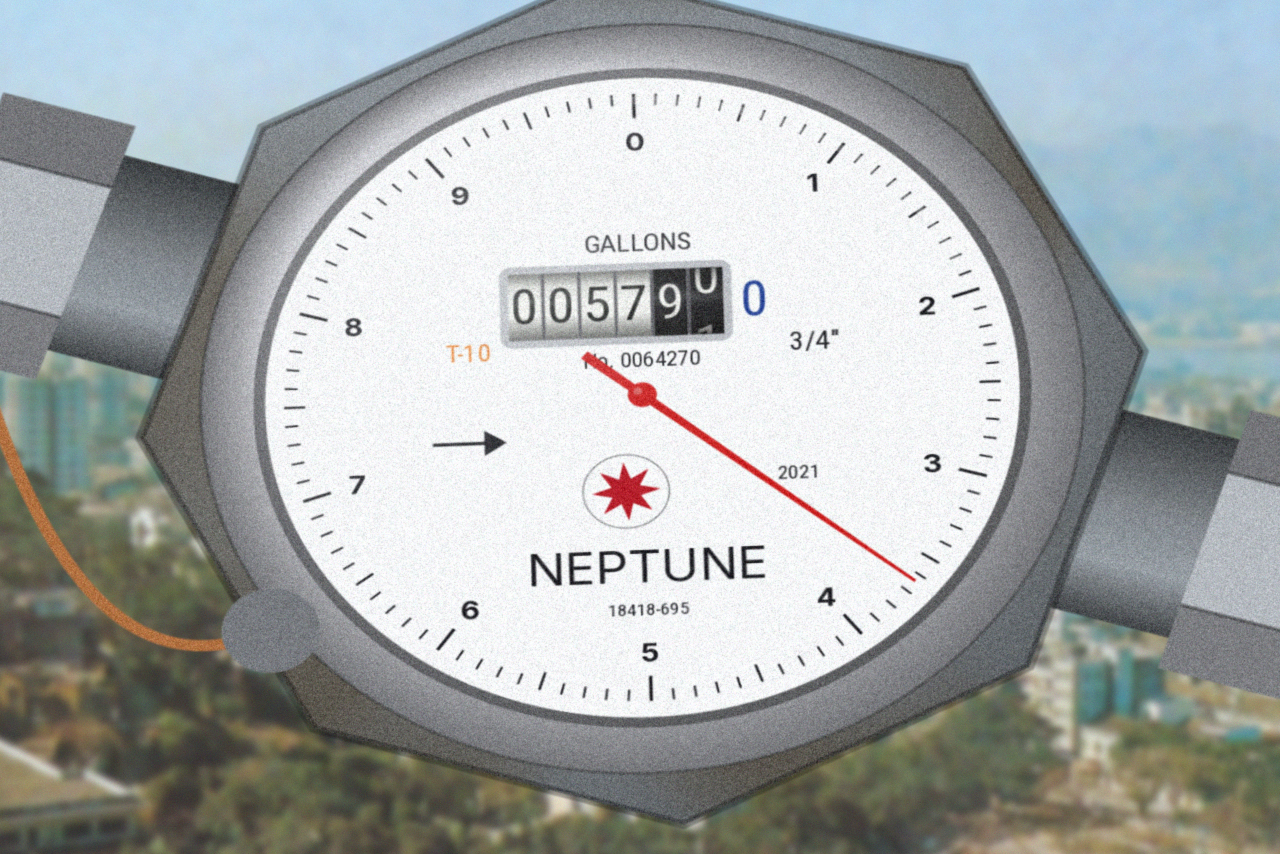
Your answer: **57903.6** gal
